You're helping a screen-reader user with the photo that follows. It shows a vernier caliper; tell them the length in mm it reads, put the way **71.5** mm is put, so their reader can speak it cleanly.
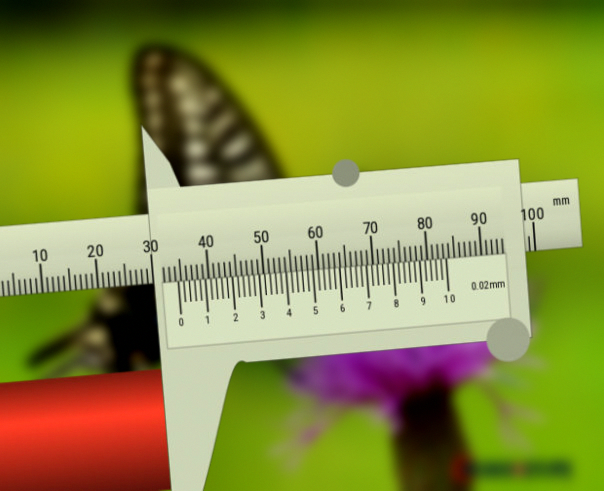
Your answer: **34.5** mm
